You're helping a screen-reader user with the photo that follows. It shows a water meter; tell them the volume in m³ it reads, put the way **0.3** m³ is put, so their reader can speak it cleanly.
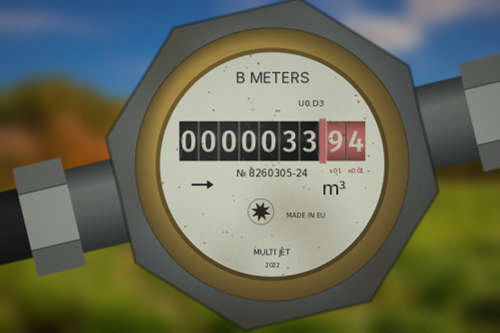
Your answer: **33.94** m³
